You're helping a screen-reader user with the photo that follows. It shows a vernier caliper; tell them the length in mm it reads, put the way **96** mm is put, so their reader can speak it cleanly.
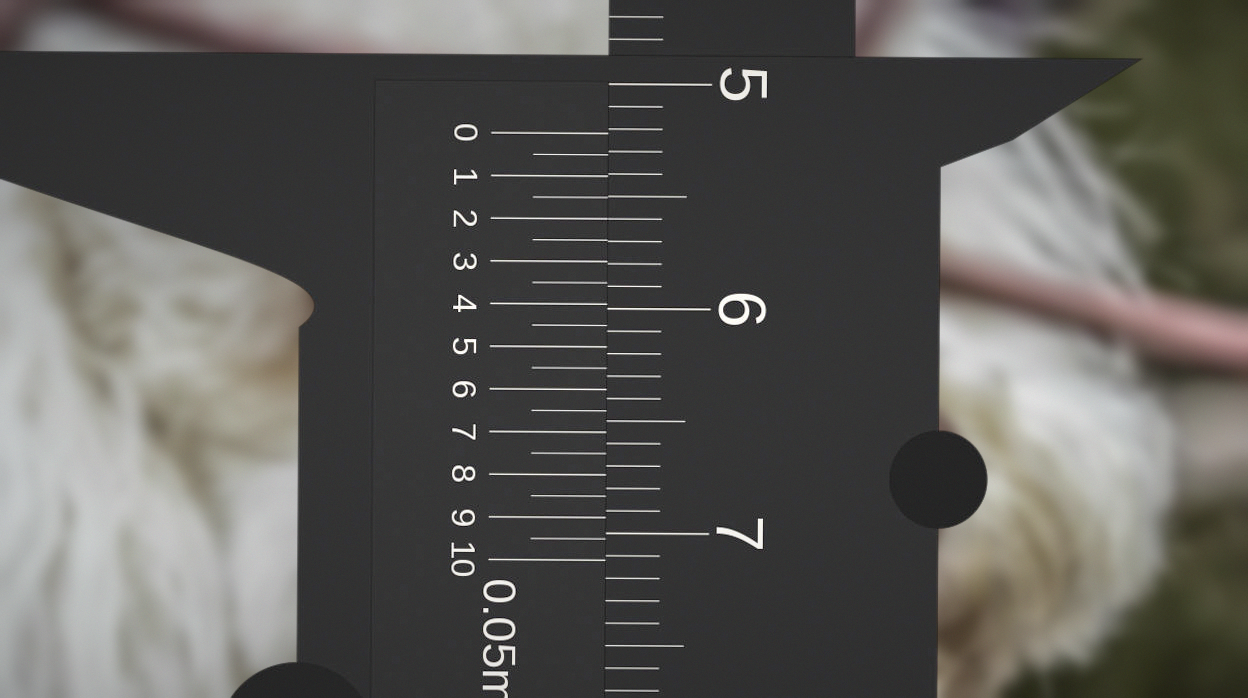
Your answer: **52.2** mm
